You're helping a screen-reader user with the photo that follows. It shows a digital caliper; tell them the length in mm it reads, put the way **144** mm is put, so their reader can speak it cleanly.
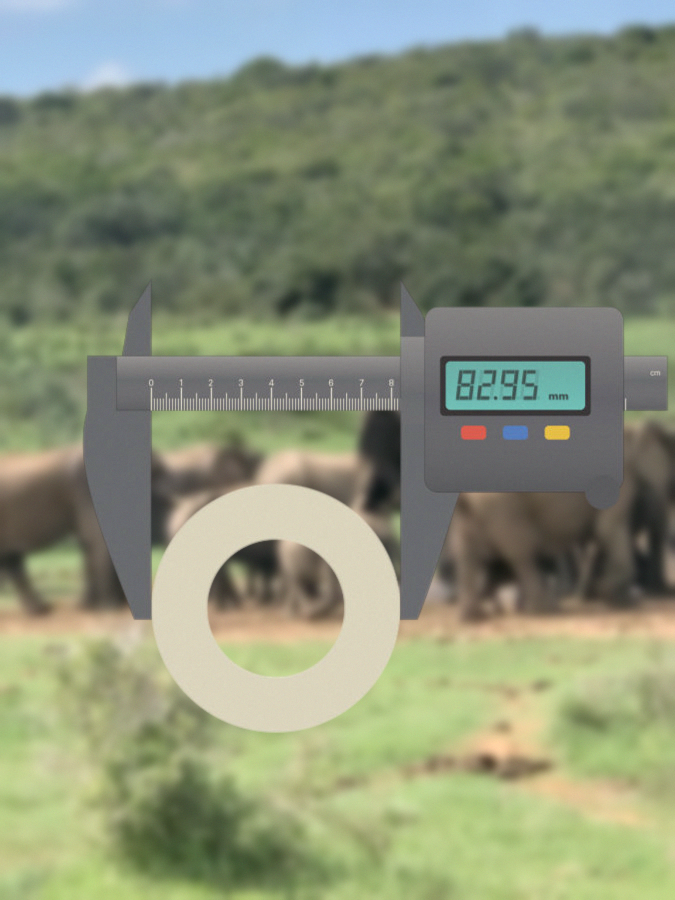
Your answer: **82.95** mm
